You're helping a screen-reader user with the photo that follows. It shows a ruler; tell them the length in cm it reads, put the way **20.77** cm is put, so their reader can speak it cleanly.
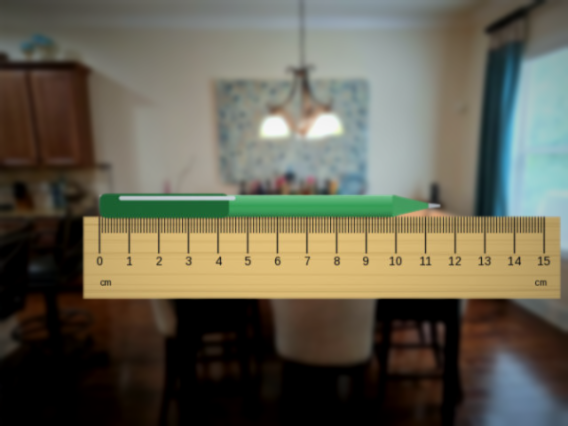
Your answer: **11.5** cm
